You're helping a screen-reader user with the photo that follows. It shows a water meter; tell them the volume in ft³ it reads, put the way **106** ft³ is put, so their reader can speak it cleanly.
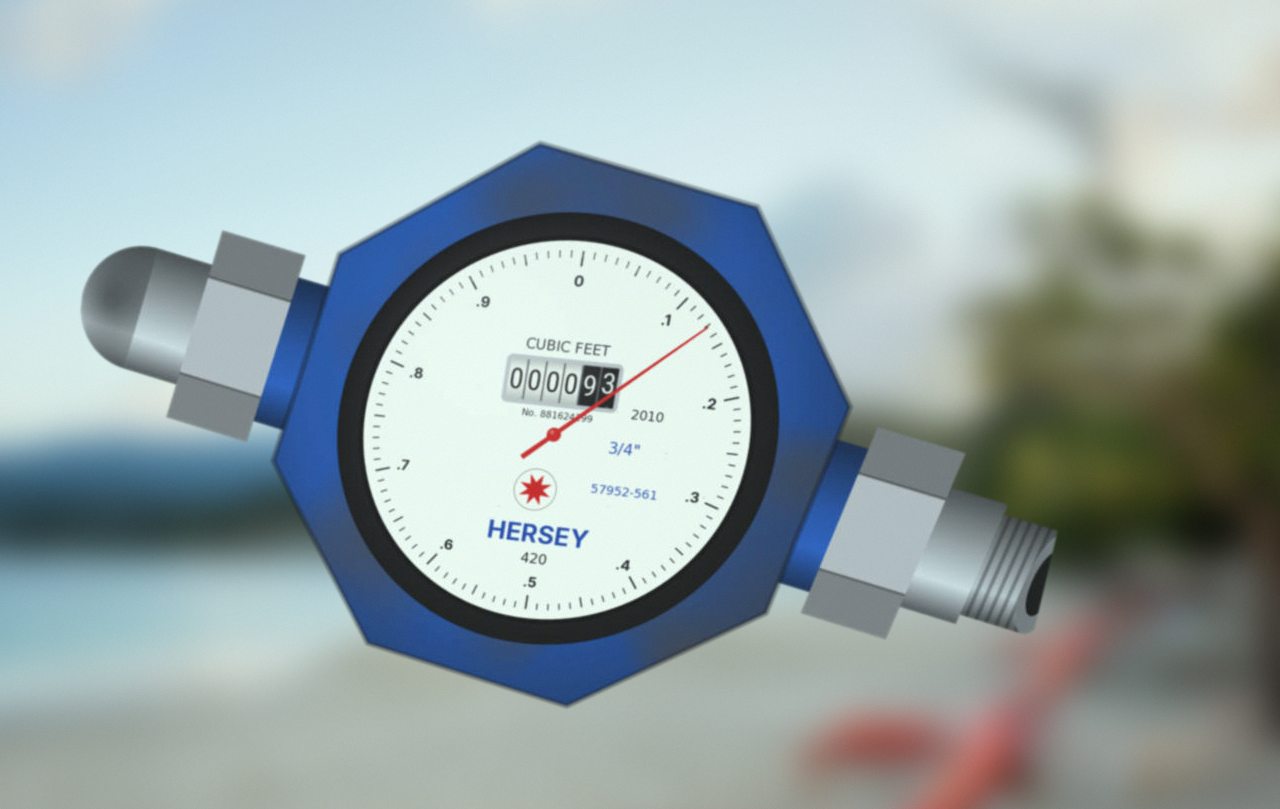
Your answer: **93.13** ft³
